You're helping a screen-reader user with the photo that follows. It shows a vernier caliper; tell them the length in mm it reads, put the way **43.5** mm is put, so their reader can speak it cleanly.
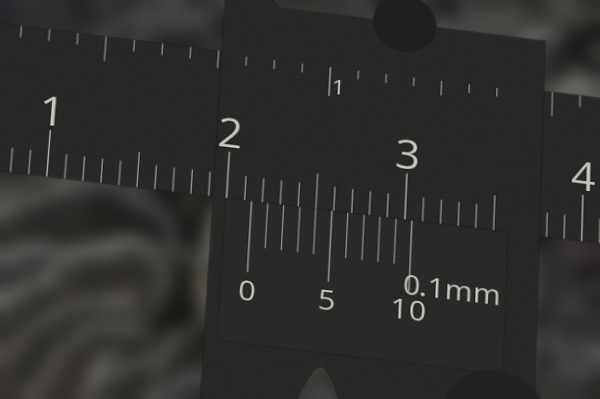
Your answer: **21.4** mm
